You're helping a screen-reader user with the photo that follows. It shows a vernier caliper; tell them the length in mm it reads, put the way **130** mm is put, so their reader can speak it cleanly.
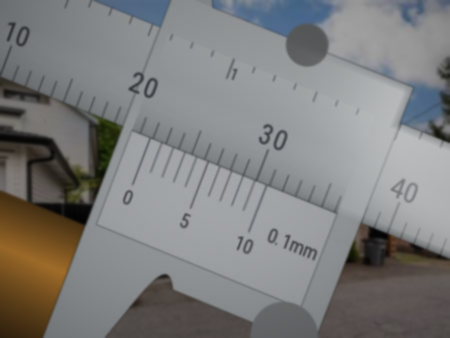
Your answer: **21.8** mm
